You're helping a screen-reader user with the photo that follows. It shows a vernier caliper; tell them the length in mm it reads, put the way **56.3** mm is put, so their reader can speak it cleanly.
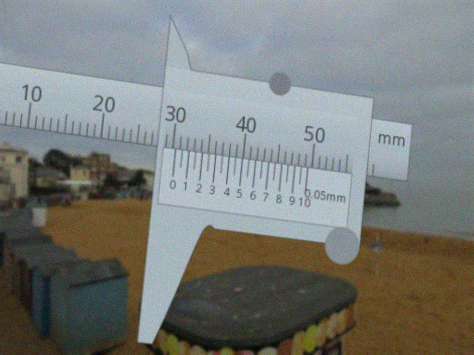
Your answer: **30.4** mm
